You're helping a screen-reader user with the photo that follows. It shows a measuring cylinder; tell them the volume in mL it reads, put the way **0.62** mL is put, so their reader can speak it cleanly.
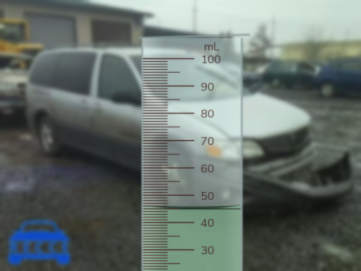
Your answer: **45** mL
